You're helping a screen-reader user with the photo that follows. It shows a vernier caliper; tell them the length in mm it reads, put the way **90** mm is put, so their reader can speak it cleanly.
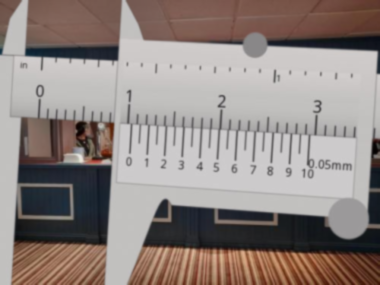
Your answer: **10.4** mm
